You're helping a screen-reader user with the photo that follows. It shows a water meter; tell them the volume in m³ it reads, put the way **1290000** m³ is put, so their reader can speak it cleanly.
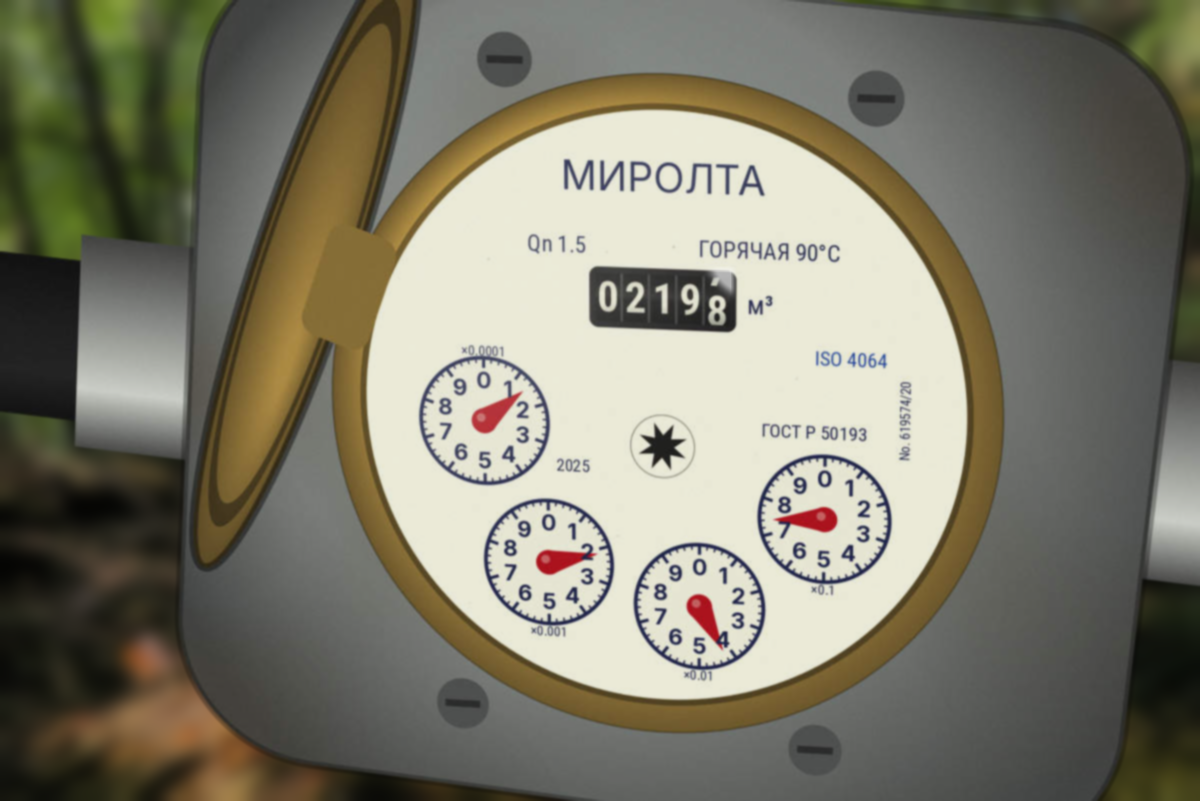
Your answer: **2197.7421** m³
